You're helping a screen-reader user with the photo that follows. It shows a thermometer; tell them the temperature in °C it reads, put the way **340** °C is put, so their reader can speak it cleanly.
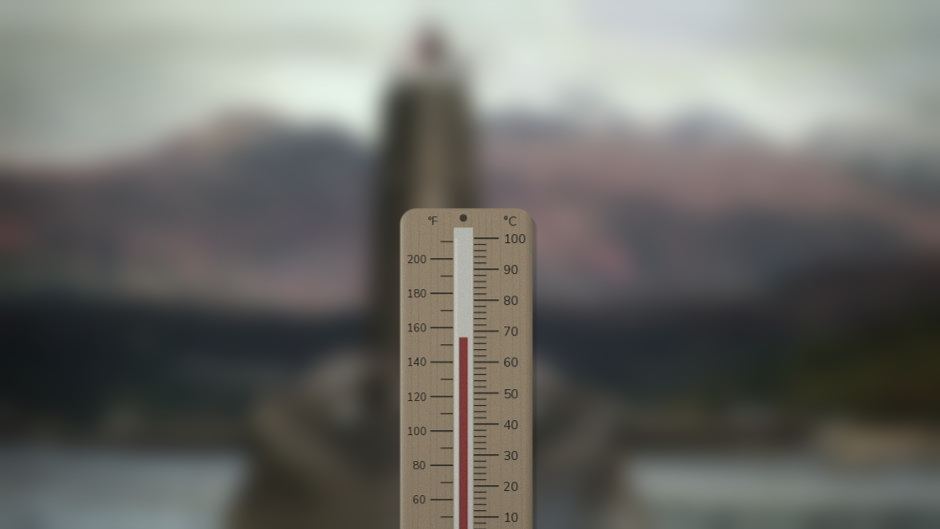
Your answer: **68** °C
